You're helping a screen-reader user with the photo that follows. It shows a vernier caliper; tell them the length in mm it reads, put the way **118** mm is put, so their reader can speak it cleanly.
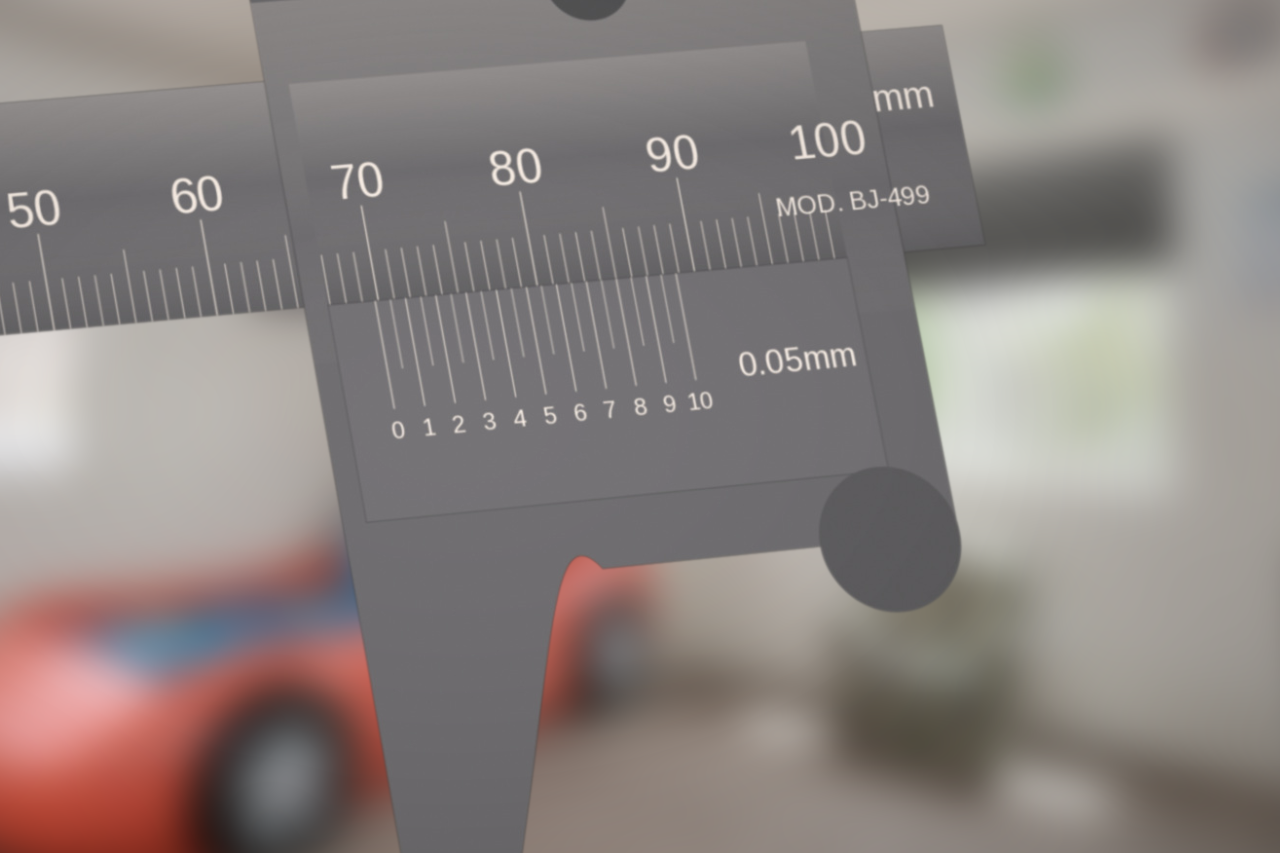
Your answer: **69.8** mm
